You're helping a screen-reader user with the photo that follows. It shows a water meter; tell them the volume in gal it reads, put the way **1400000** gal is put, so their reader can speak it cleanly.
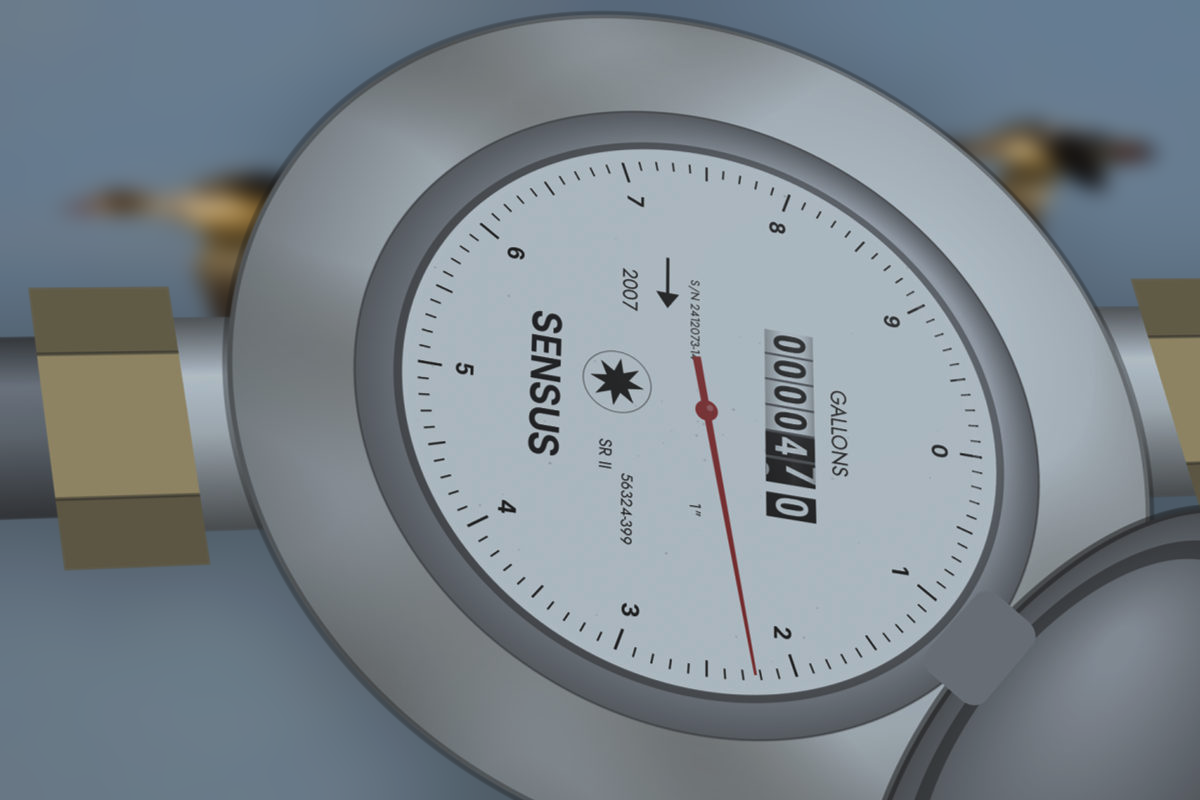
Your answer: **472.2** gal
